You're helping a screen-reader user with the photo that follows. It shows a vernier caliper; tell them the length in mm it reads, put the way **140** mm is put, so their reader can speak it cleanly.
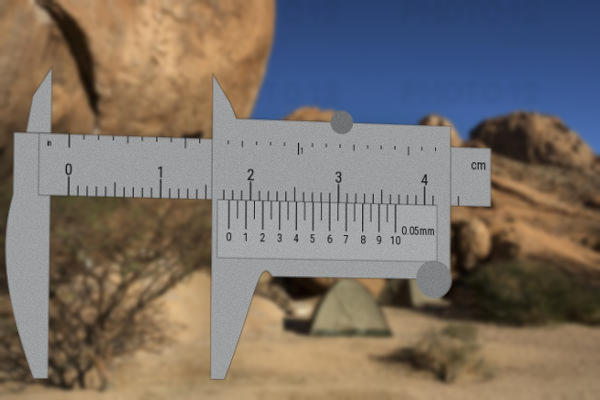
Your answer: **17.6** mm
